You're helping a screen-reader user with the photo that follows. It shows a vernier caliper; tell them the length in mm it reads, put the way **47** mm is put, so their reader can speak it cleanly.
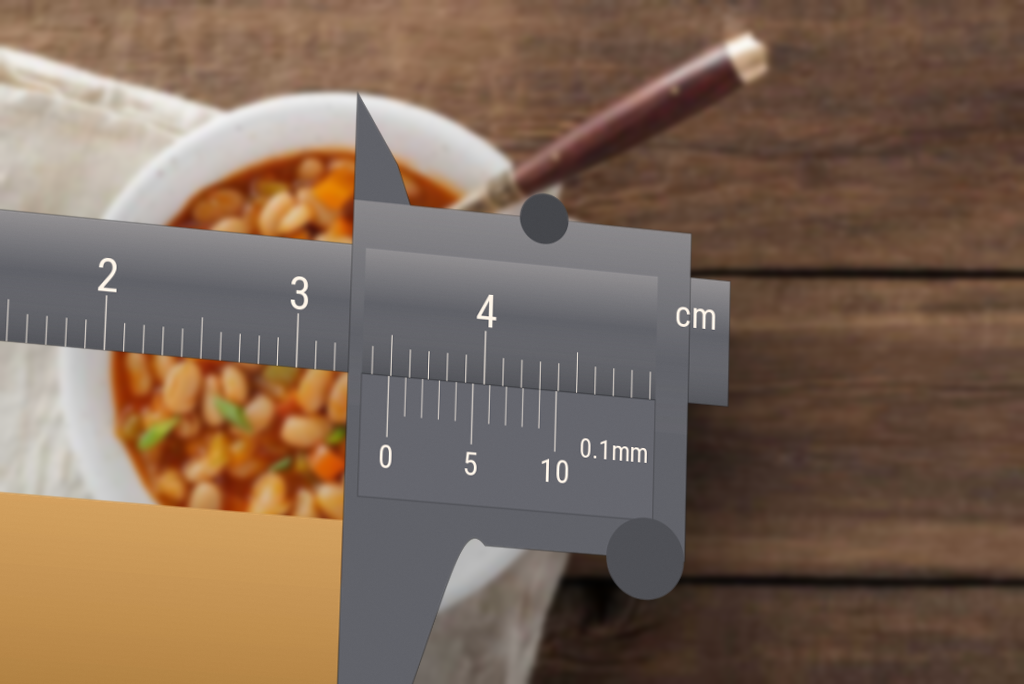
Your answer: **34.9** mm
